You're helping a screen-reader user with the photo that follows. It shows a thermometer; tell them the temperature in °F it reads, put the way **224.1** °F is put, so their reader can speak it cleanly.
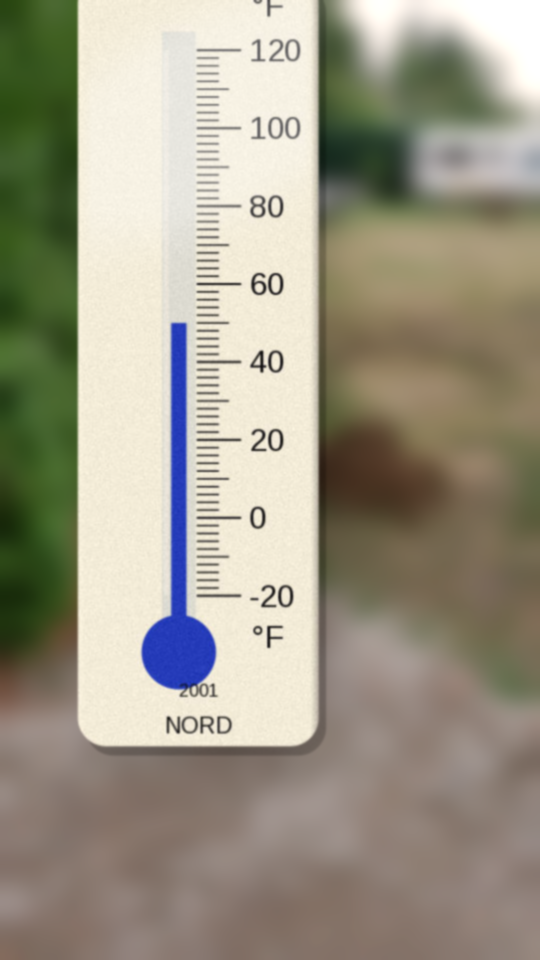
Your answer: **50** °F
